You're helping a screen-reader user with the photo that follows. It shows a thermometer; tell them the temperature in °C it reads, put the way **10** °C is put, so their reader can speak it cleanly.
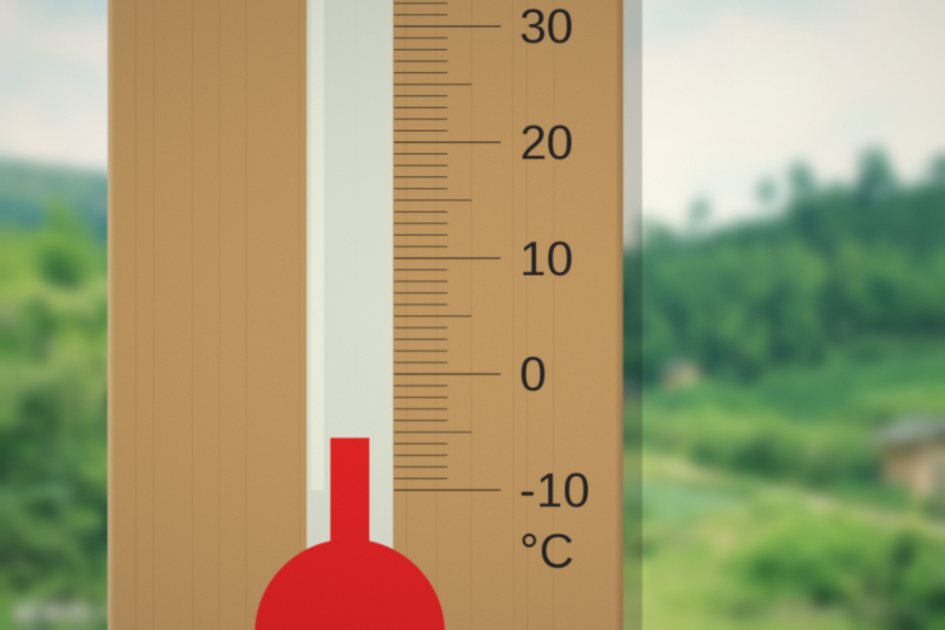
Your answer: **-5.5** °C
